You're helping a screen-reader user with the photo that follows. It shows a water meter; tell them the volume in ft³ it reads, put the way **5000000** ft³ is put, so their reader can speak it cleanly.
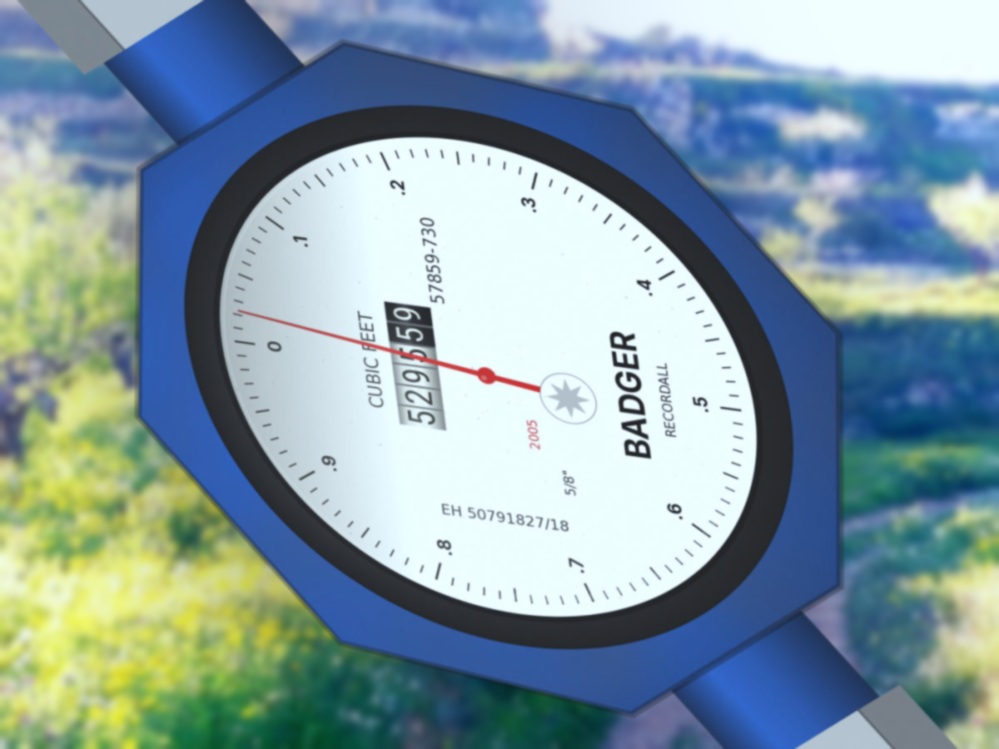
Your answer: **529559.02** ft³
